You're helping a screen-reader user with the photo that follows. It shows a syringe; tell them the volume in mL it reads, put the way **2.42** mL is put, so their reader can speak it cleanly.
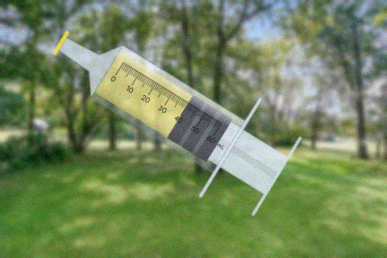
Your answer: **40** mL
